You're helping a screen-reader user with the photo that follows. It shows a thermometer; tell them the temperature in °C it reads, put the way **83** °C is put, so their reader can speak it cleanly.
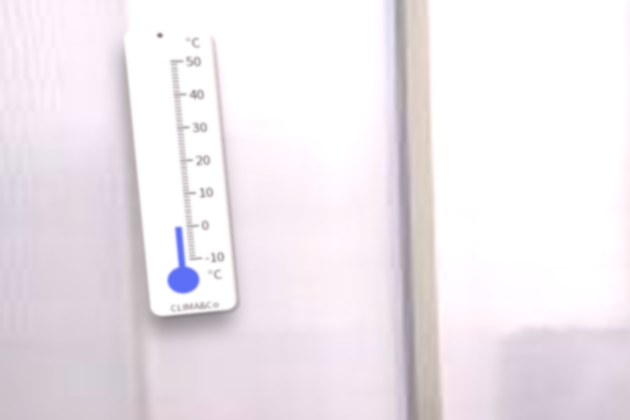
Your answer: **0** °C
